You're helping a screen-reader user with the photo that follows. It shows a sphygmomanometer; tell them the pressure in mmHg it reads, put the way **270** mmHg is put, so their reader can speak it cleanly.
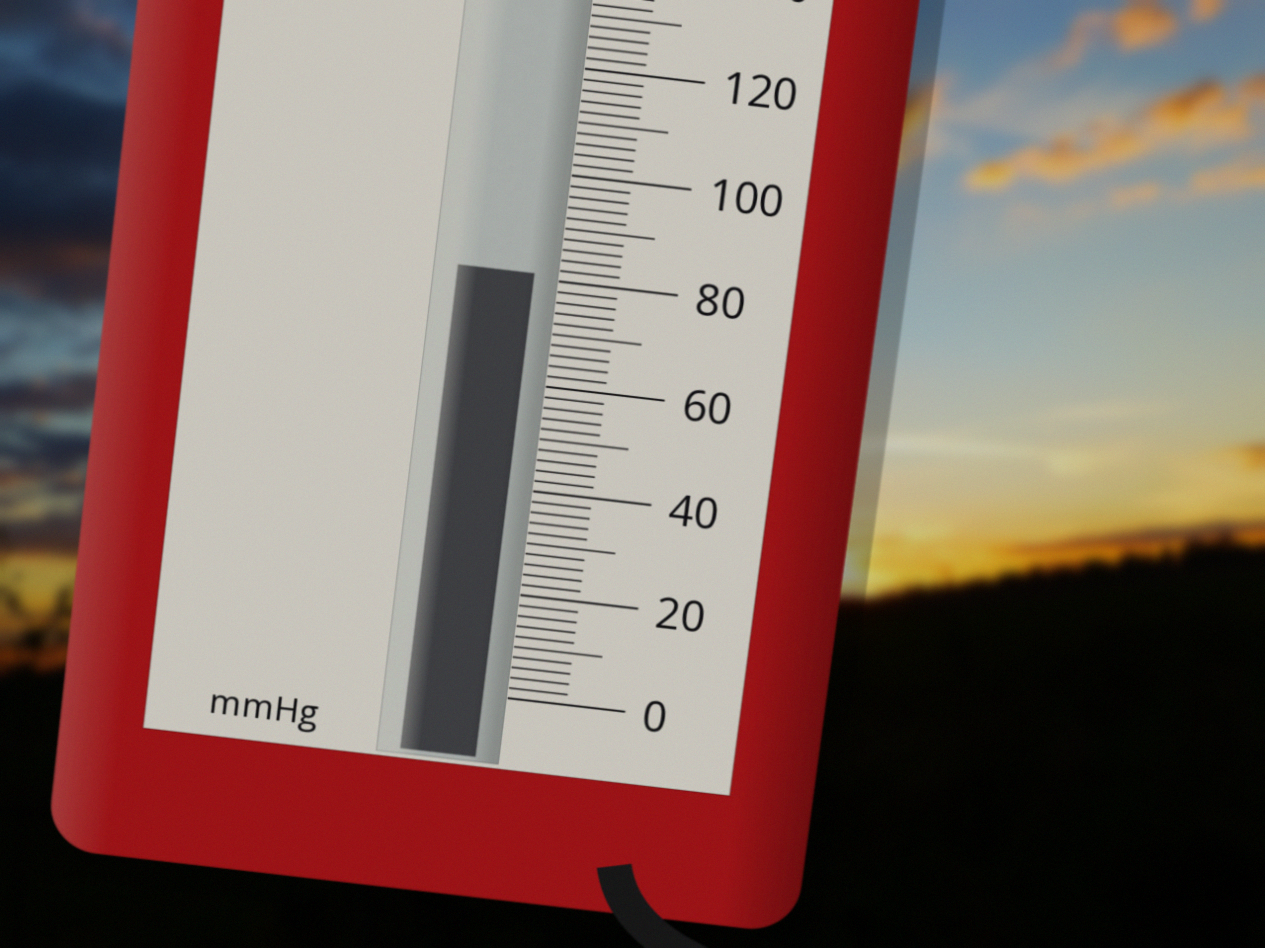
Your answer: **81** mmHg
